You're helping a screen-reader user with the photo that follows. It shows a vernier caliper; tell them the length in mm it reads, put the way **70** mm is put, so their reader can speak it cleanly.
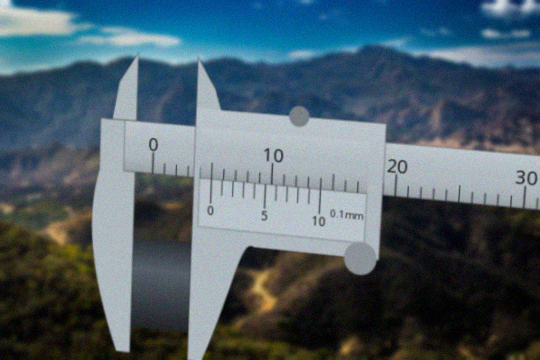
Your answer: **5.0** mm
